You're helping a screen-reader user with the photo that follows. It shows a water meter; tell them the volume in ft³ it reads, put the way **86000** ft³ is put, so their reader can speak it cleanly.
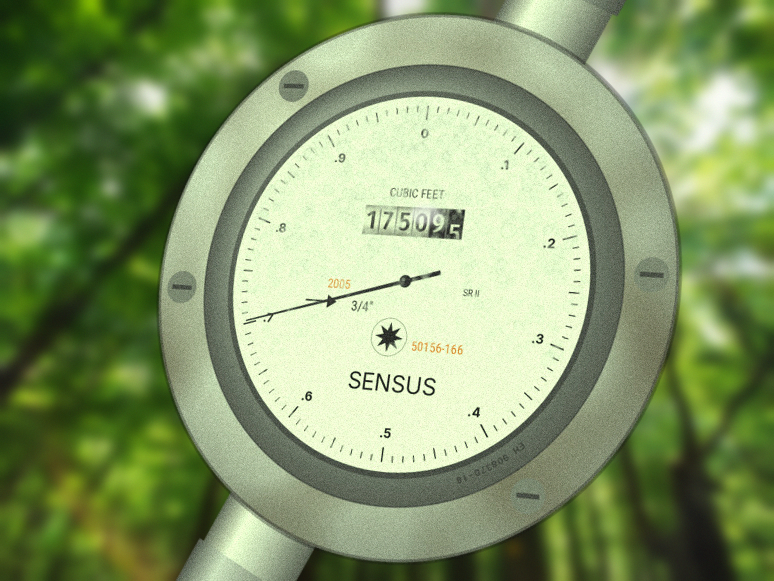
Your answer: **175094.70** ft³
